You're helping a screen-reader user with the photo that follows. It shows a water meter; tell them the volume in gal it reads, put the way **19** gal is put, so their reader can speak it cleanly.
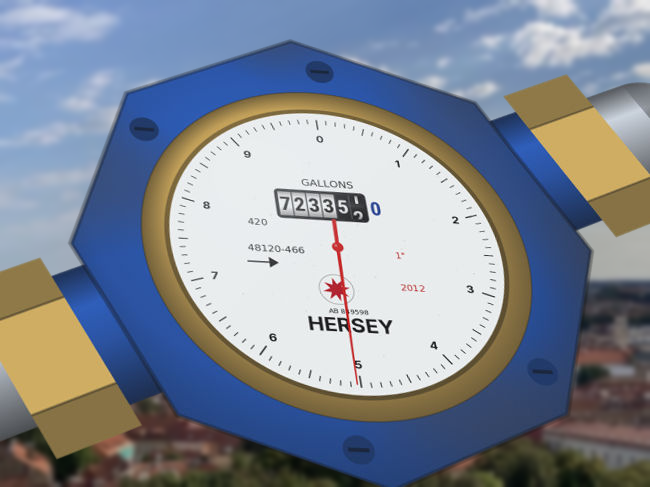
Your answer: **7233515.0** gal
